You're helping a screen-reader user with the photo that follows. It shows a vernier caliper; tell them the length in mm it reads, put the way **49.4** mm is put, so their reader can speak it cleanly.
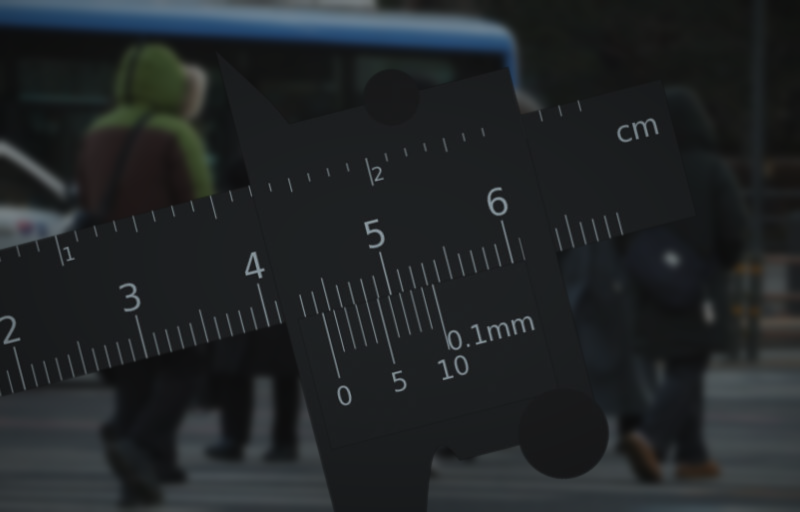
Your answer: **44.4** mm
